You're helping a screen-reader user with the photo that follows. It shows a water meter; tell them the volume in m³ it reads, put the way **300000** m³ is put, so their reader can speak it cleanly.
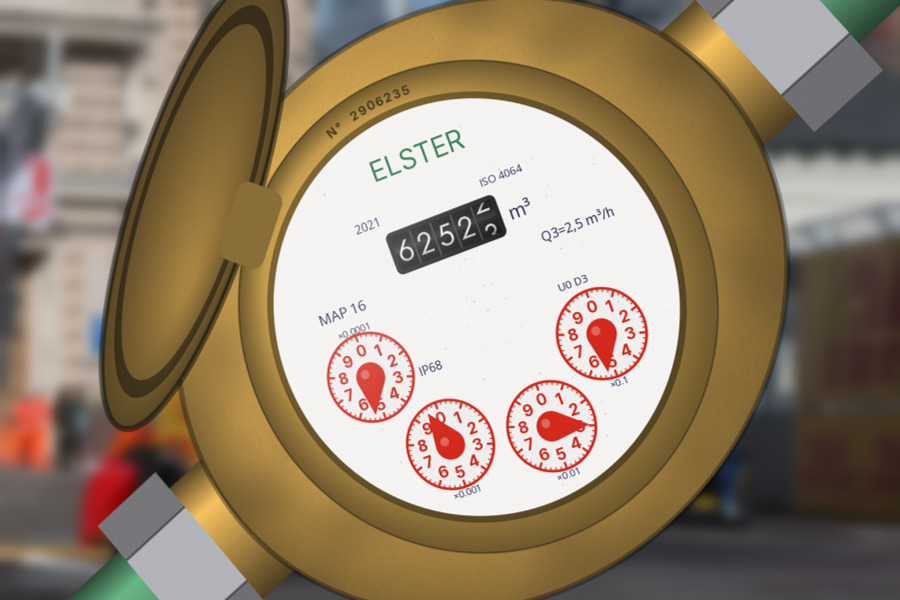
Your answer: **62522.5295** m³
